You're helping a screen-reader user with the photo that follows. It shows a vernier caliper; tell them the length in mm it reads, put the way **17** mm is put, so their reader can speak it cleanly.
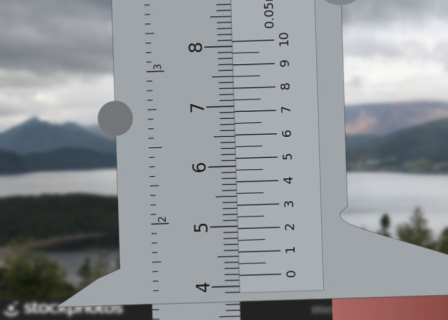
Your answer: **41.8** mm
